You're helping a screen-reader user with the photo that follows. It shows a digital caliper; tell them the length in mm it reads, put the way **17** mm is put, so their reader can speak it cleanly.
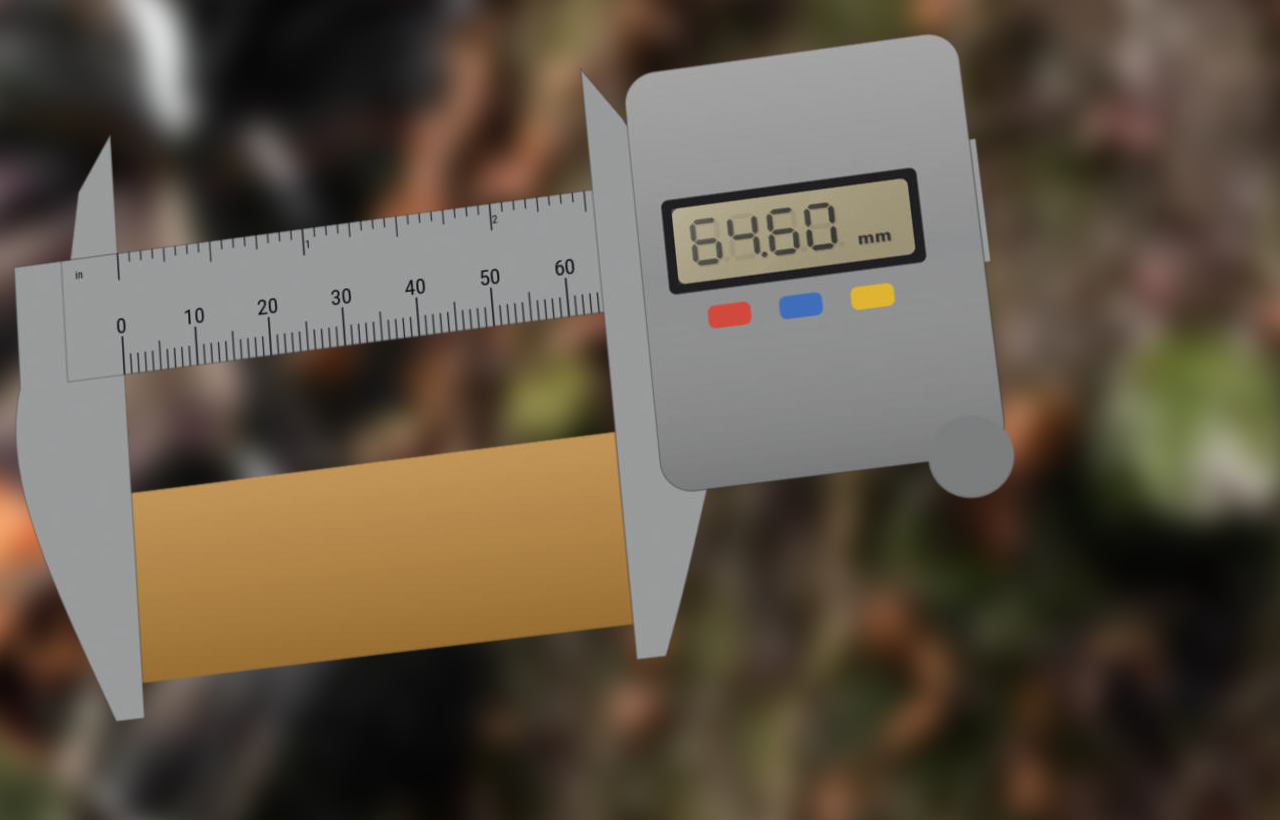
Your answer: **64.60** mm
